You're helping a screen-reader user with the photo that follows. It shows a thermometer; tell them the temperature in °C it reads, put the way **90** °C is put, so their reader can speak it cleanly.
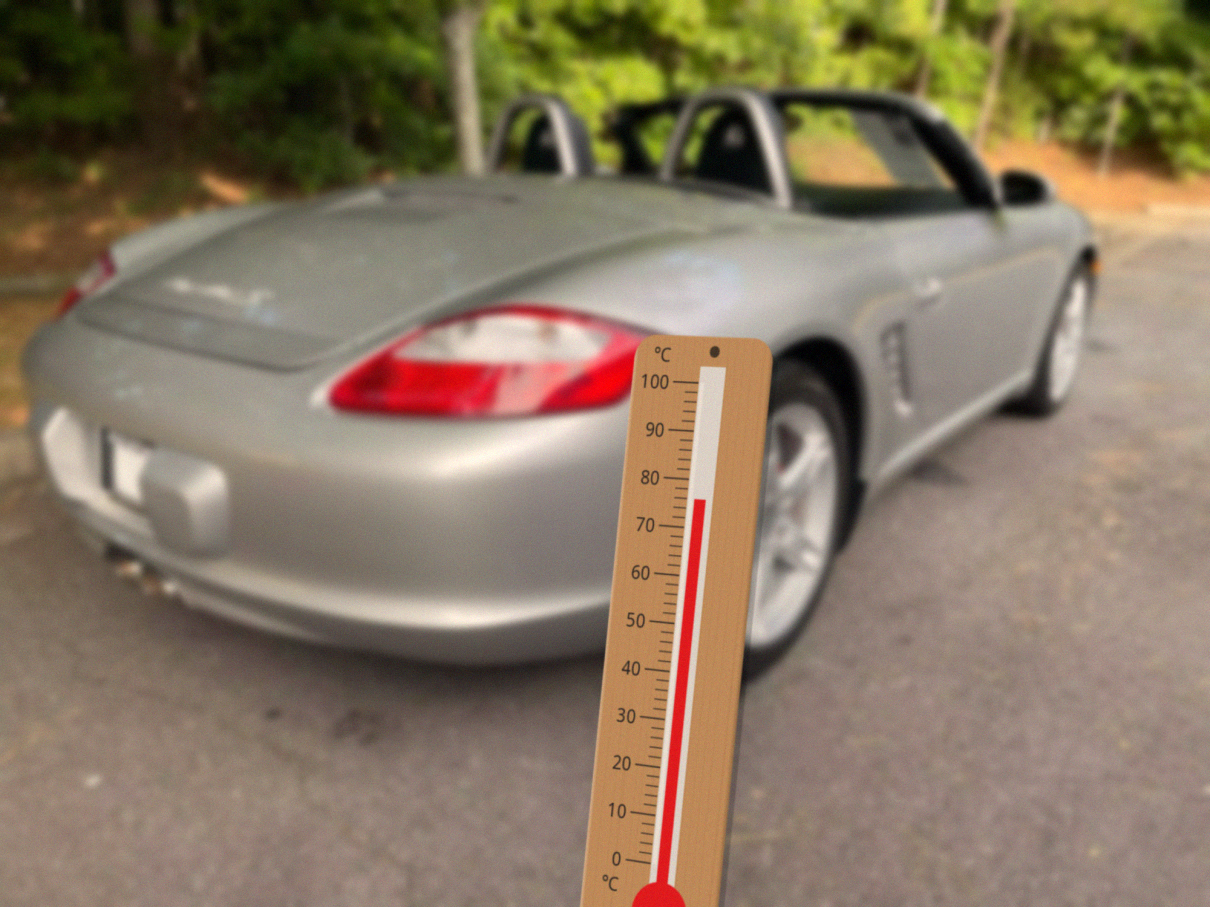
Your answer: **76** °C
